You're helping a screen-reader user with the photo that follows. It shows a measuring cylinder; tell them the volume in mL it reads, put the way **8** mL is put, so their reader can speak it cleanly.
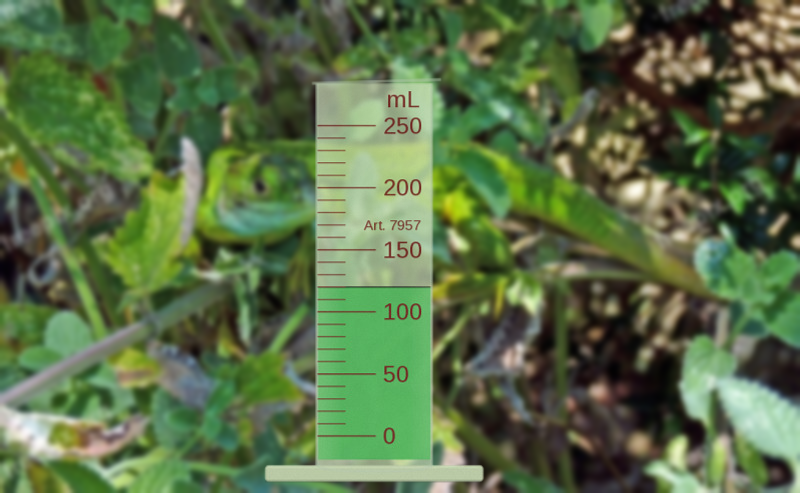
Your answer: **120** mL
